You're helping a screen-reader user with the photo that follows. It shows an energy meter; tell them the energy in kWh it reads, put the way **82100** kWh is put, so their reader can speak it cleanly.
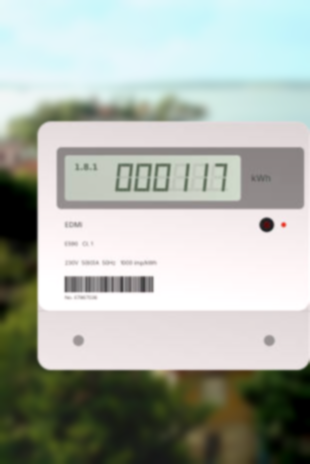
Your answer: **117** kWh
